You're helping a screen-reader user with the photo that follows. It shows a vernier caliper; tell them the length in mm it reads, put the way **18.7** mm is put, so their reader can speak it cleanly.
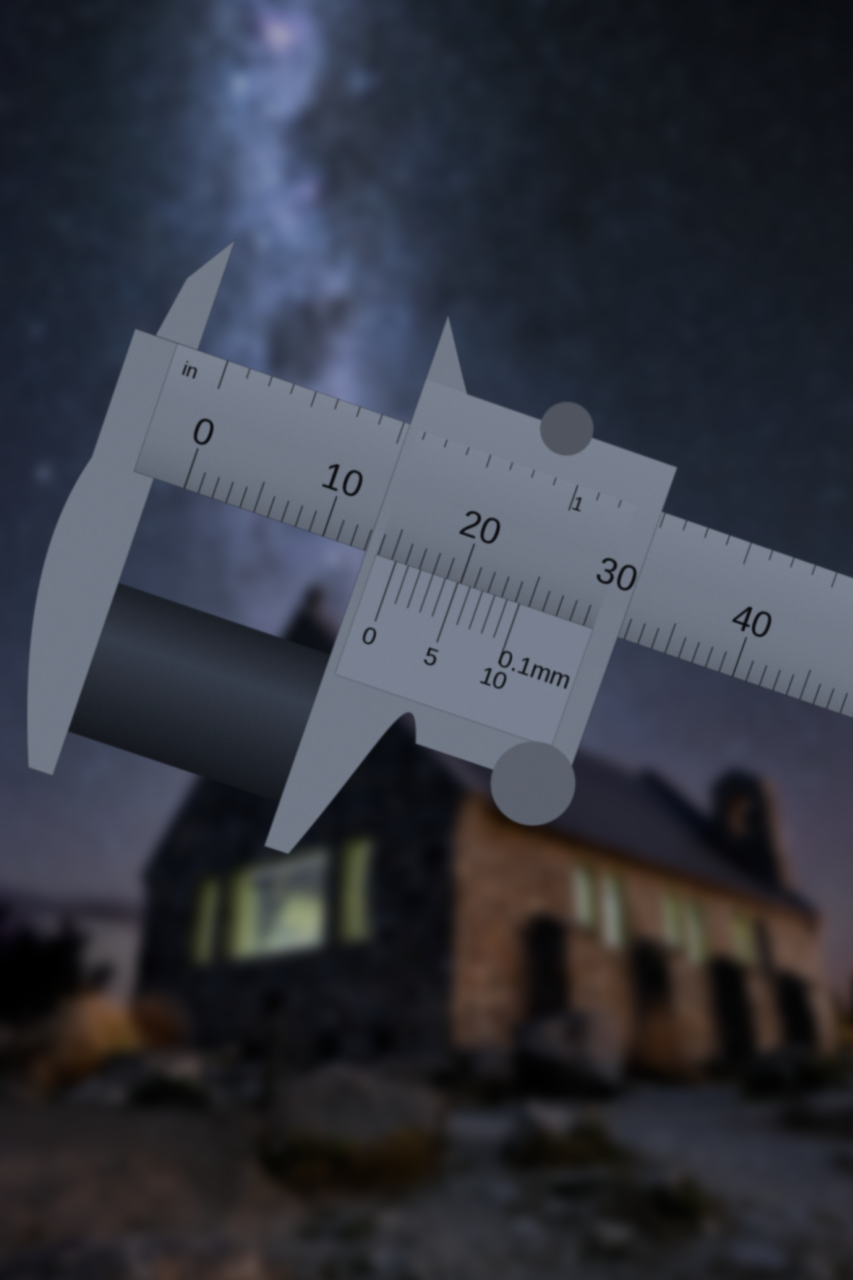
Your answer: **15.3** mm
